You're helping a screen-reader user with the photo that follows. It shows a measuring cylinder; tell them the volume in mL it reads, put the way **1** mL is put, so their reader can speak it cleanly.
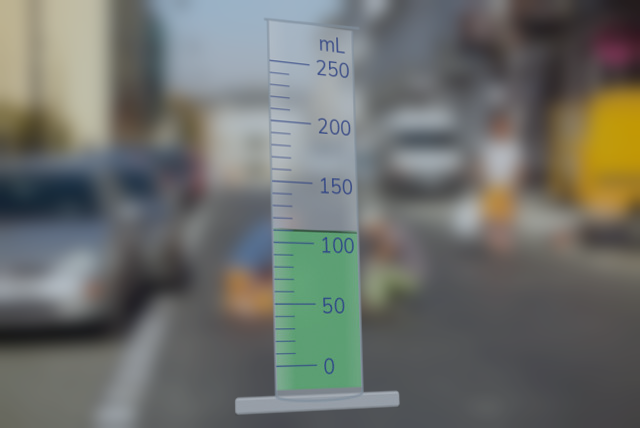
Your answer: **110** mL
